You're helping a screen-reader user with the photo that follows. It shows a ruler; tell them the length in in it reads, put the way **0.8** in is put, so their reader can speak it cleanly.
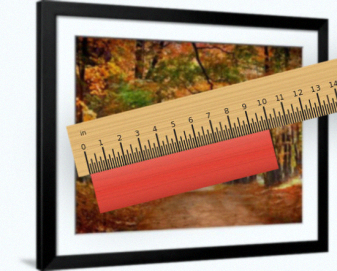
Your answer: **10** in
